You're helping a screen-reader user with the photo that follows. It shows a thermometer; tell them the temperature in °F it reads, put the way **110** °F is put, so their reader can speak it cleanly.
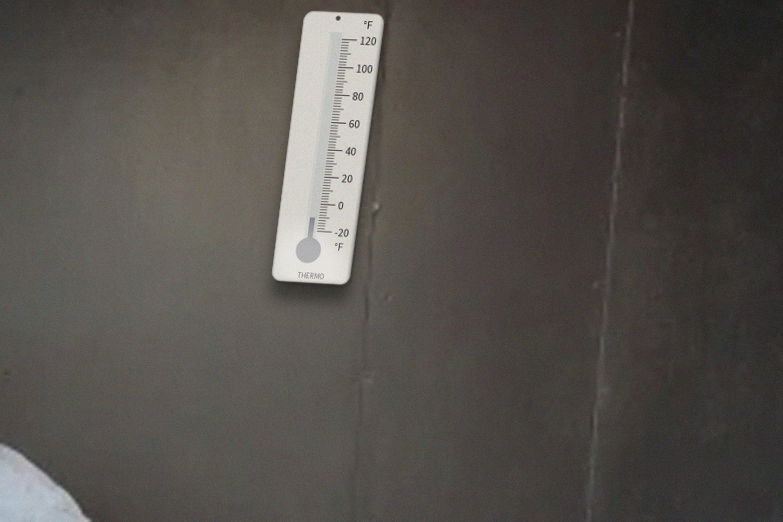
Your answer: **-10** °F
